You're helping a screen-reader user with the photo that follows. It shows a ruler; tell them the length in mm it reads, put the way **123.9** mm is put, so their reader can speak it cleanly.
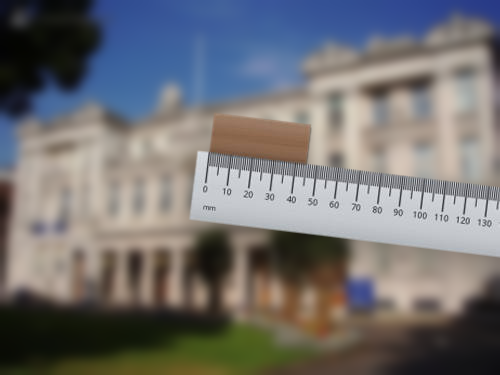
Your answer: **45** mm
